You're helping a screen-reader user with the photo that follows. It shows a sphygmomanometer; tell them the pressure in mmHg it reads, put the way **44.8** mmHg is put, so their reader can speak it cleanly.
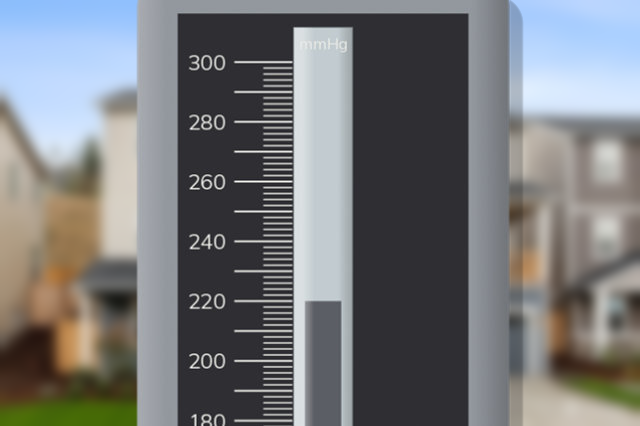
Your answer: **220** mmHg
